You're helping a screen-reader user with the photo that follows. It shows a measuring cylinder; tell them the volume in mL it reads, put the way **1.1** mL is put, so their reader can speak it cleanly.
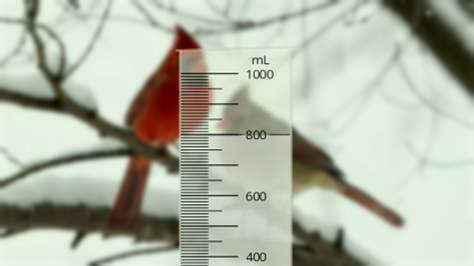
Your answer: **800** mL
